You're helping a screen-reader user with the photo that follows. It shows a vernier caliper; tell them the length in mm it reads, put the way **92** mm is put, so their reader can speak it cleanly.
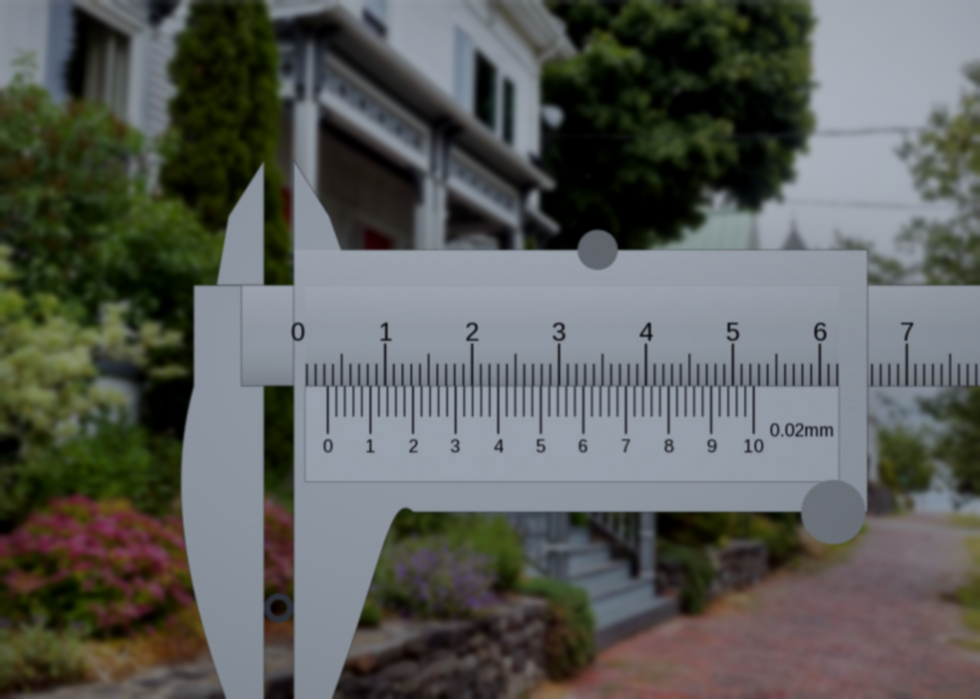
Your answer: **3.4** mm
